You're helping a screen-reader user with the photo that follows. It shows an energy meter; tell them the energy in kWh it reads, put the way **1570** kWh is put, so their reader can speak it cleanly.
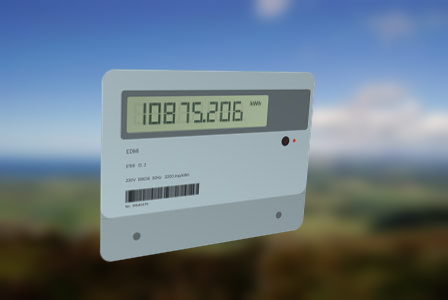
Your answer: **10875.206** kWh
